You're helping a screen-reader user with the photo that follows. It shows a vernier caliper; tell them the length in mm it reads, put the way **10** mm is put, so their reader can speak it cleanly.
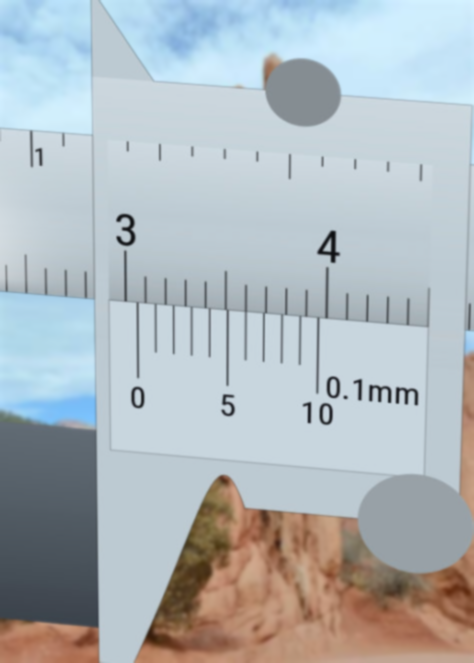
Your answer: **30.6** mm
